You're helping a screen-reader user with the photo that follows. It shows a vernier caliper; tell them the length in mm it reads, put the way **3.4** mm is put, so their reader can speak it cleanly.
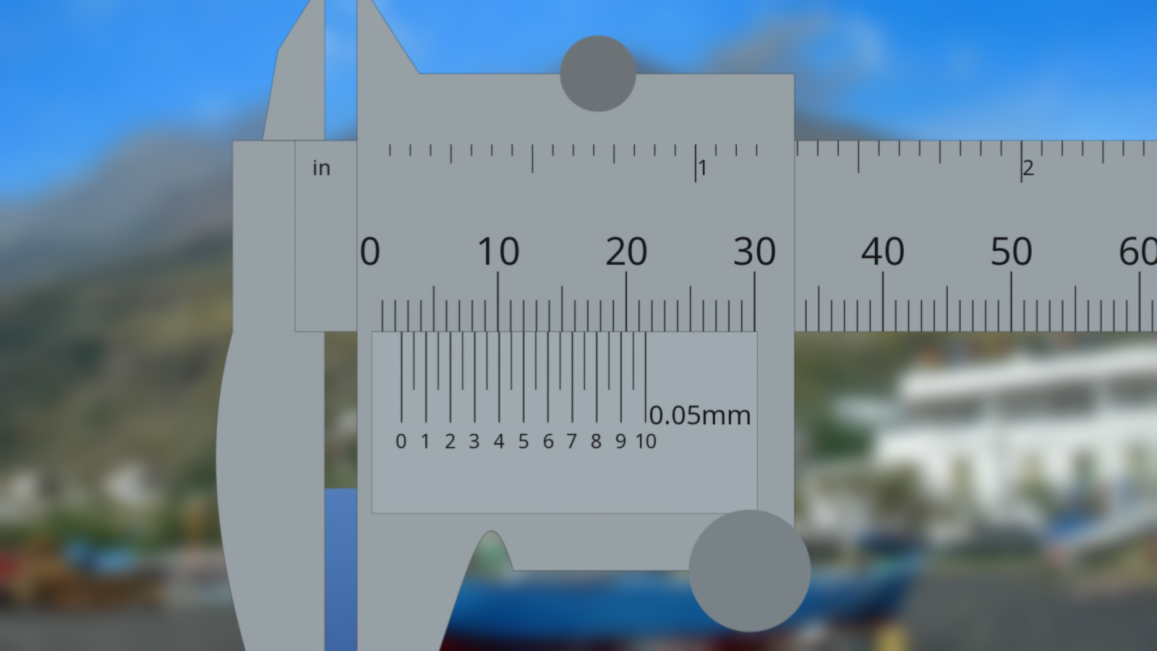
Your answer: **2.5** mm
